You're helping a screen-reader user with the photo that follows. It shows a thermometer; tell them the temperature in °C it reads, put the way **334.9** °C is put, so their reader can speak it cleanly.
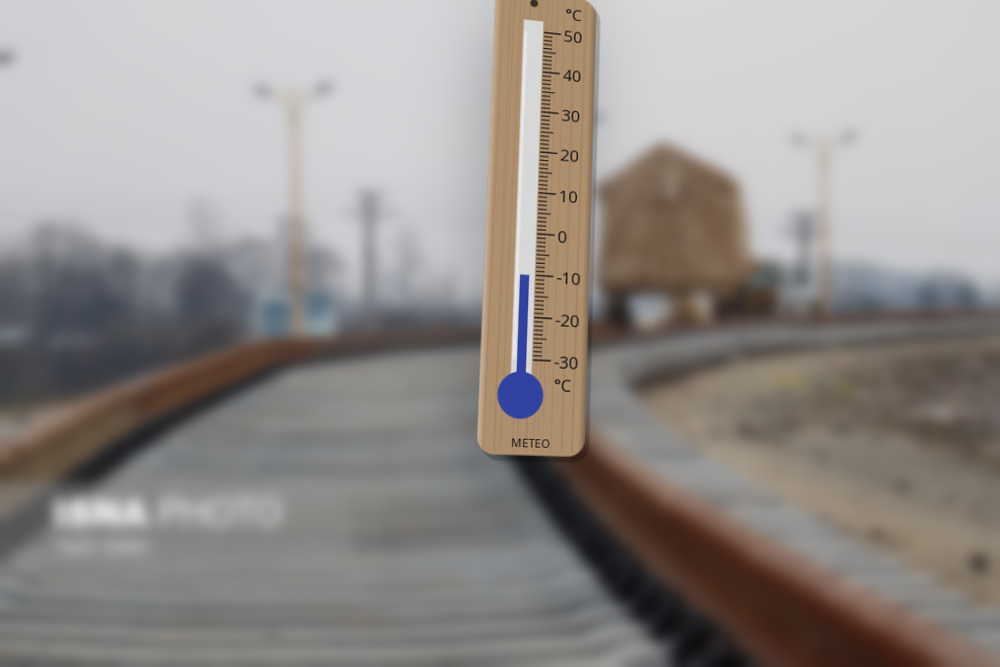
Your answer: **-10** °C
